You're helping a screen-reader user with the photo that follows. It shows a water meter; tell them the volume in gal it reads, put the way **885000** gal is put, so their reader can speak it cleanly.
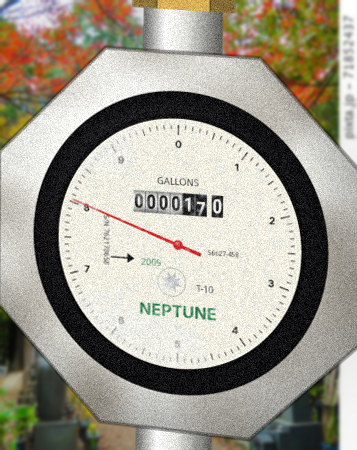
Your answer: **168.0** gal
